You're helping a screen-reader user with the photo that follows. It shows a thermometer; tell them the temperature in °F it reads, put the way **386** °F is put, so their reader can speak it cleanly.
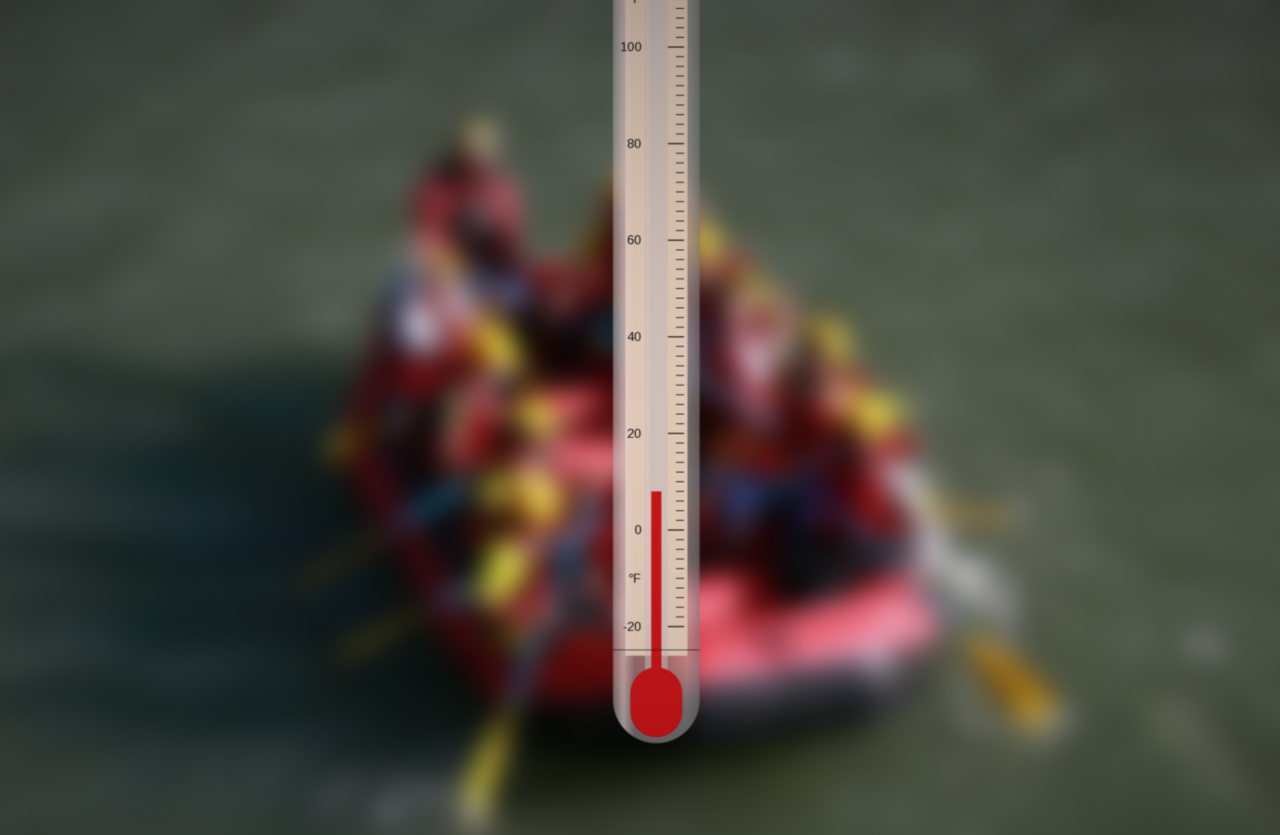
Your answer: **8** °F
